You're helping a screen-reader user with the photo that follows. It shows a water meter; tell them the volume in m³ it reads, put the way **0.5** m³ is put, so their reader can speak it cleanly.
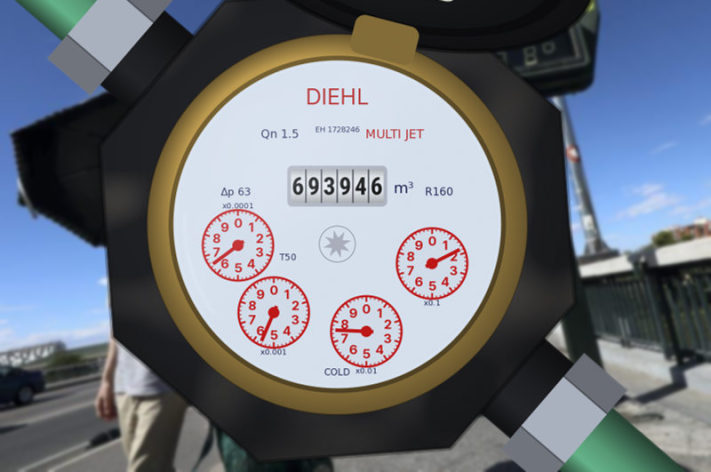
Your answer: **693946.1756** m³
